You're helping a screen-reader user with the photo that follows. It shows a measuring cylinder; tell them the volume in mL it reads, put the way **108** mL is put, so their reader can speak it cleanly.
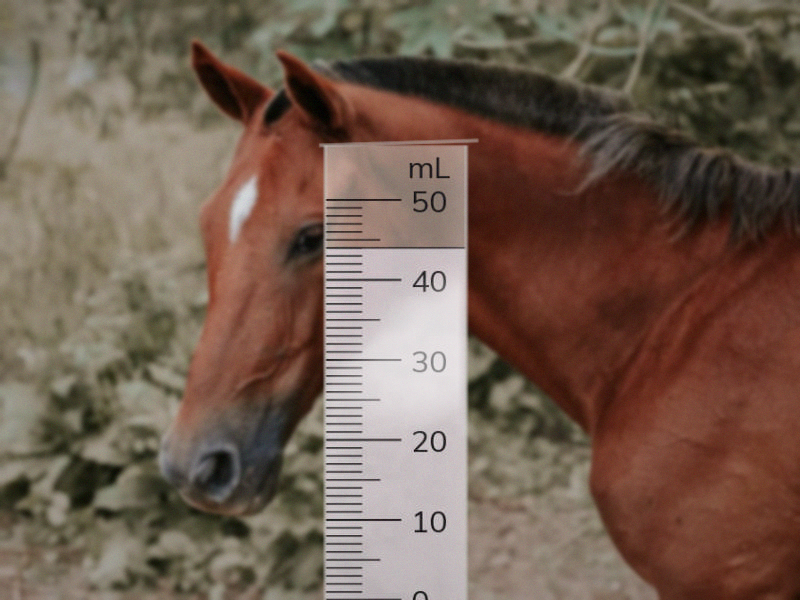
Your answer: **44** mL
